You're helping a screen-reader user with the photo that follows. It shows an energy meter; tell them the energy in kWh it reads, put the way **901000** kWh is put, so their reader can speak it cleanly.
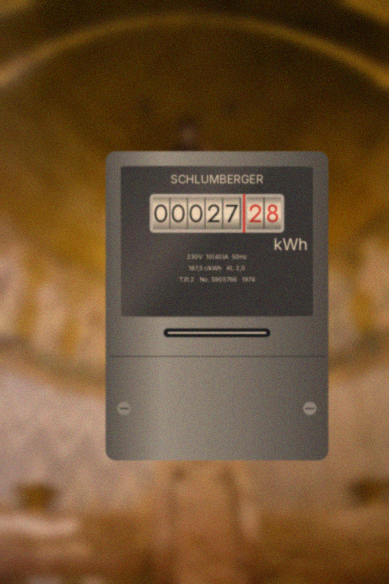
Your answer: **27.28** kWh
